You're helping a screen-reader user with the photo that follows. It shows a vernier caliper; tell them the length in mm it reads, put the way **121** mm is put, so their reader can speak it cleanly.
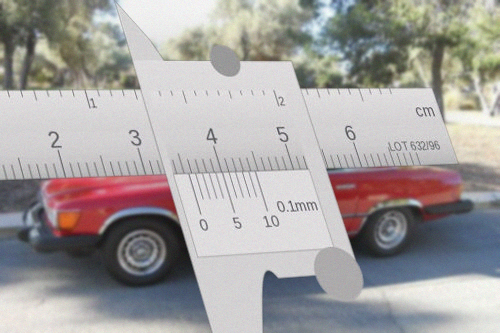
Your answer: **35.6** mm
